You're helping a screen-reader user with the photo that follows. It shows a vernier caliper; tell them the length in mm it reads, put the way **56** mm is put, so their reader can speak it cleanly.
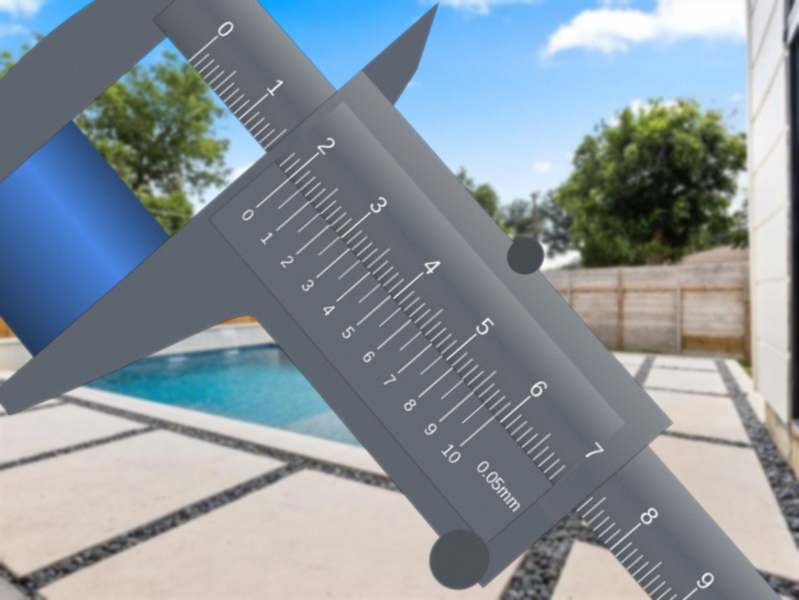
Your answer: **20.0** mm
